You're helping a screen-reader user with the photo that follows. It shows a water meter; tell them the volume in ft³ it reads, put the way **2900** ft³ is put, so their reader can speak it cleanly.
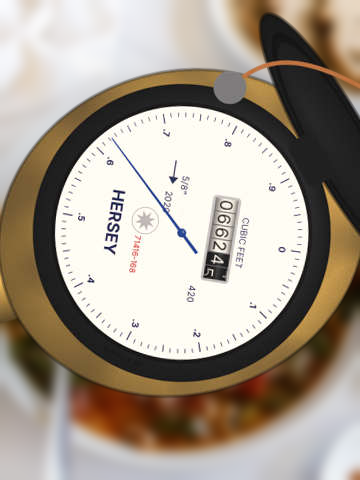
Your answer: **66244.62** ft³
